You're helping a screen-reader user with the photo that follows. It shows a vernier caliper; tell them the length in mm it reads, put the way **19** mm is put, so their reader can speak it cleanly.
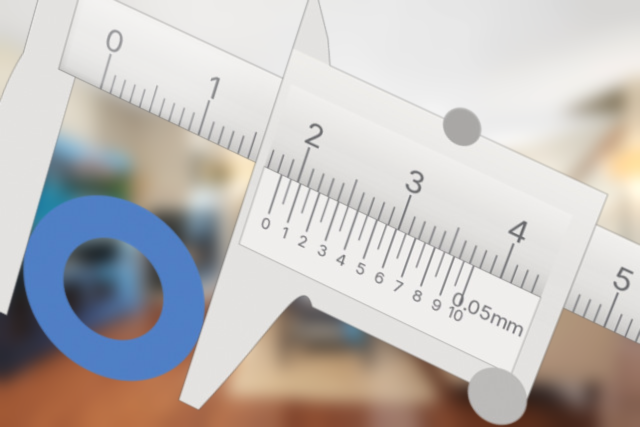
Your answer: **18.4** mm
